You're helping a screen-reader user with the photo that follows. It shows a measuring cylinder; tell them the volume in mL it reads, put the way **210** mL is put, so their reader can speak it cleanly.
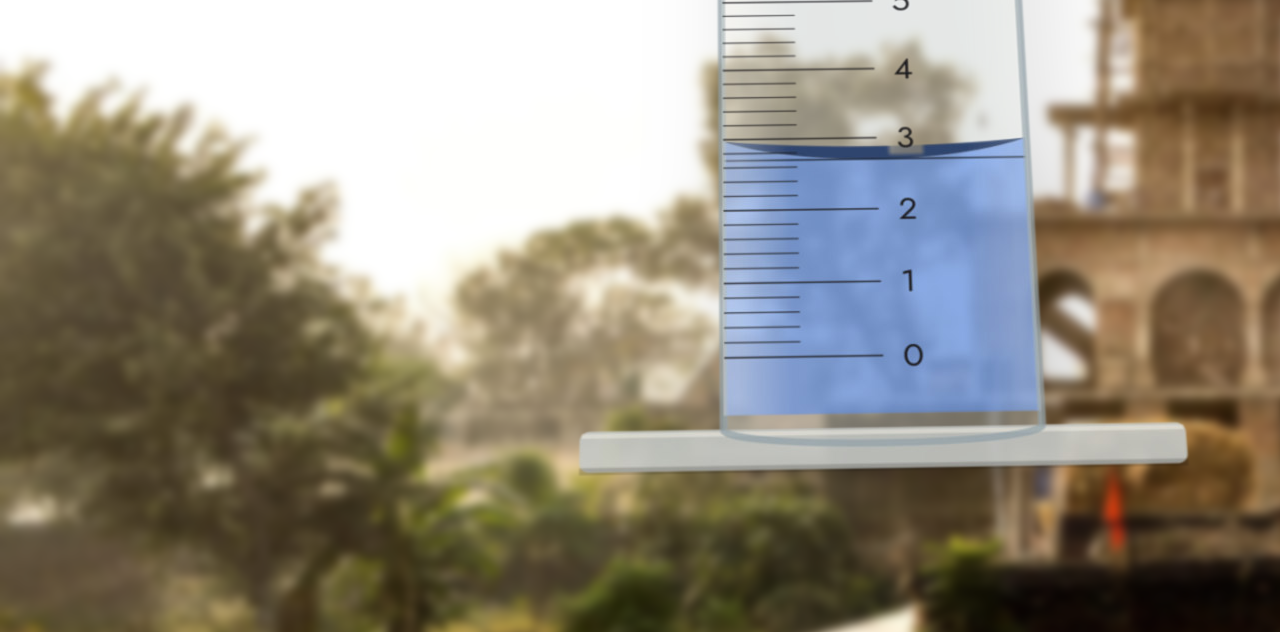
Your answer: **2.7** mL
